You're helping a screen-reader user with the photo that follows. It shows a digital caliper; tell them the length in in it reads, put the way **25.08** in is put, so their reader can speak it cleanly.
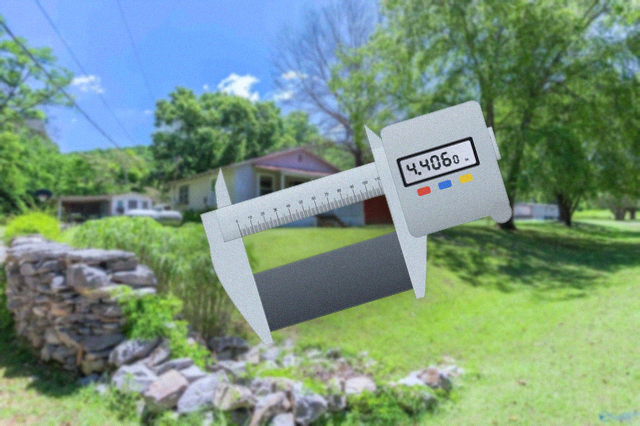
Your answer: **4.4060** in
